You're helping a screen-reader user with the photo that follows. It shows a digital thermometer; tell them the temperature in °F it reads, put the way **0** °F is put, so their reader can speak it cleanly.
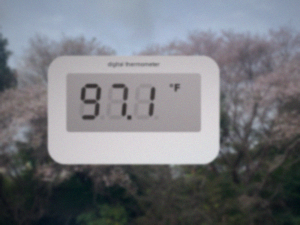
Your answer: **97.1** °F
